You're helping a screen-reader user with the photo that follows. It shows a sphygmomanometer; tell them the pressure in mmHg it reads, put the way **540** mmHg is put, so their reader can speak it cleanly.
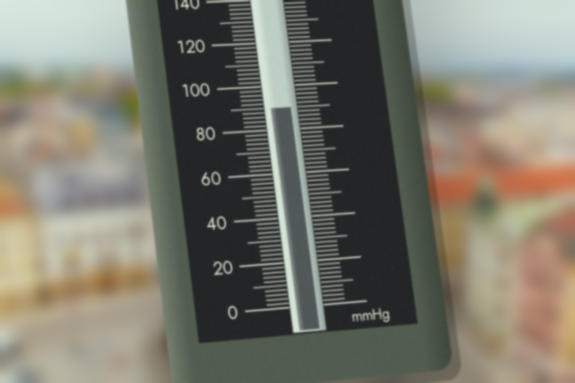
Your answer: **90** mmHg
